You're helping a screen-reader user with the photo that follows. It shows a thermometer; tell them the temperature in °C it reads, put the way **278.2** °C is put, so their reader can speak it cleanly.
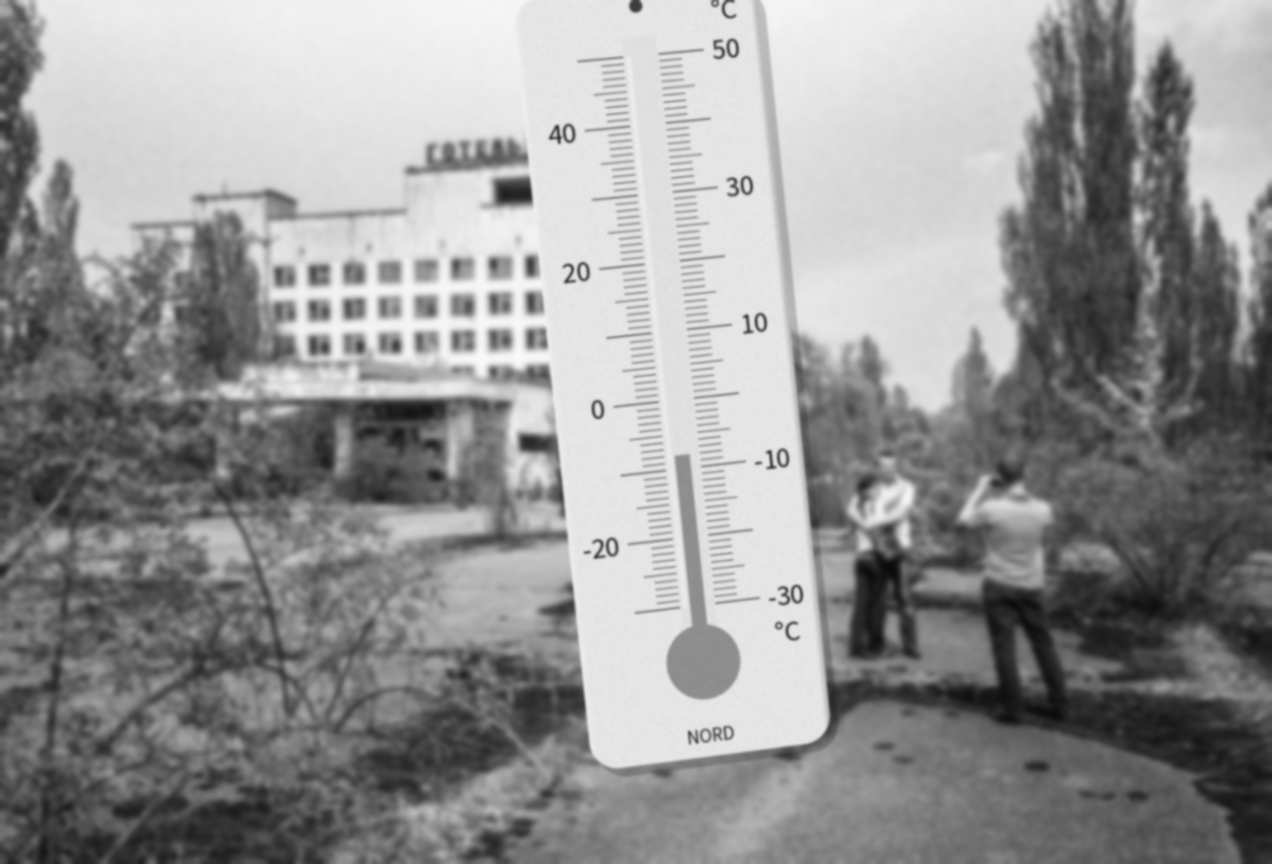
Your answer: **-8** °C
